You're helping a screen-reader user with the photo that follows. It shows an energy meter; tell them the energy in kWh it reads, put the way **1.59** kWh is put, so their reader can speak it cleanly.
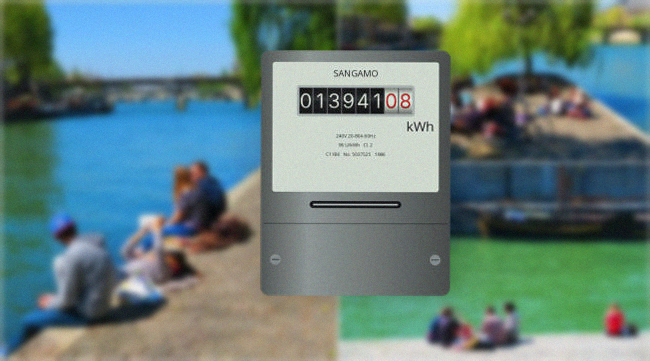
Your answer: **13941.08** kWh
